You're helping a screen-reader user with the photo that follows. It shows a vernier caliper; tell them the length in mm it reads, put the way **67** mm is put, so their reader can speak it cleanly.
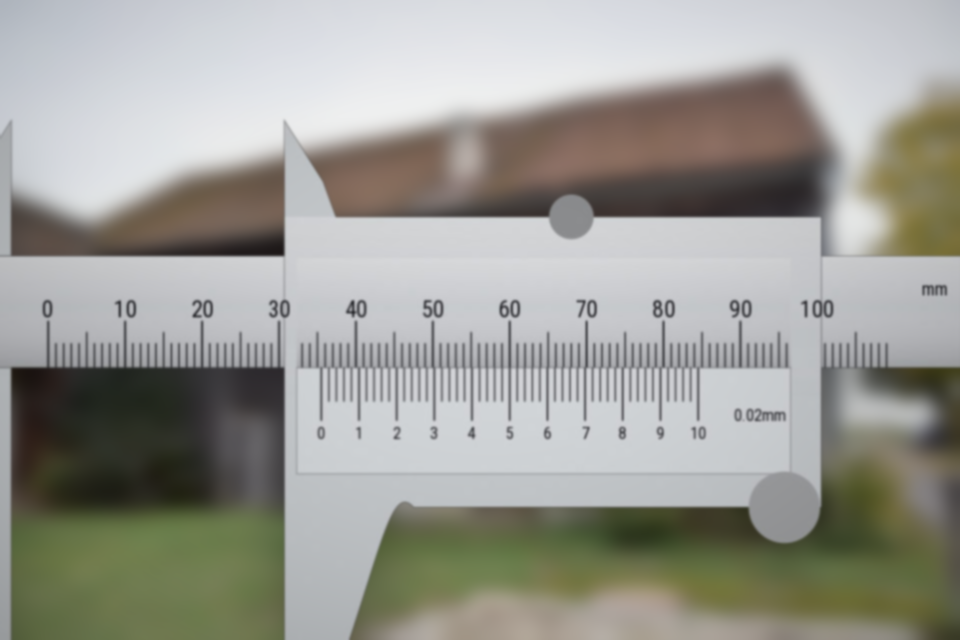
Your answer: **35.5** mm
